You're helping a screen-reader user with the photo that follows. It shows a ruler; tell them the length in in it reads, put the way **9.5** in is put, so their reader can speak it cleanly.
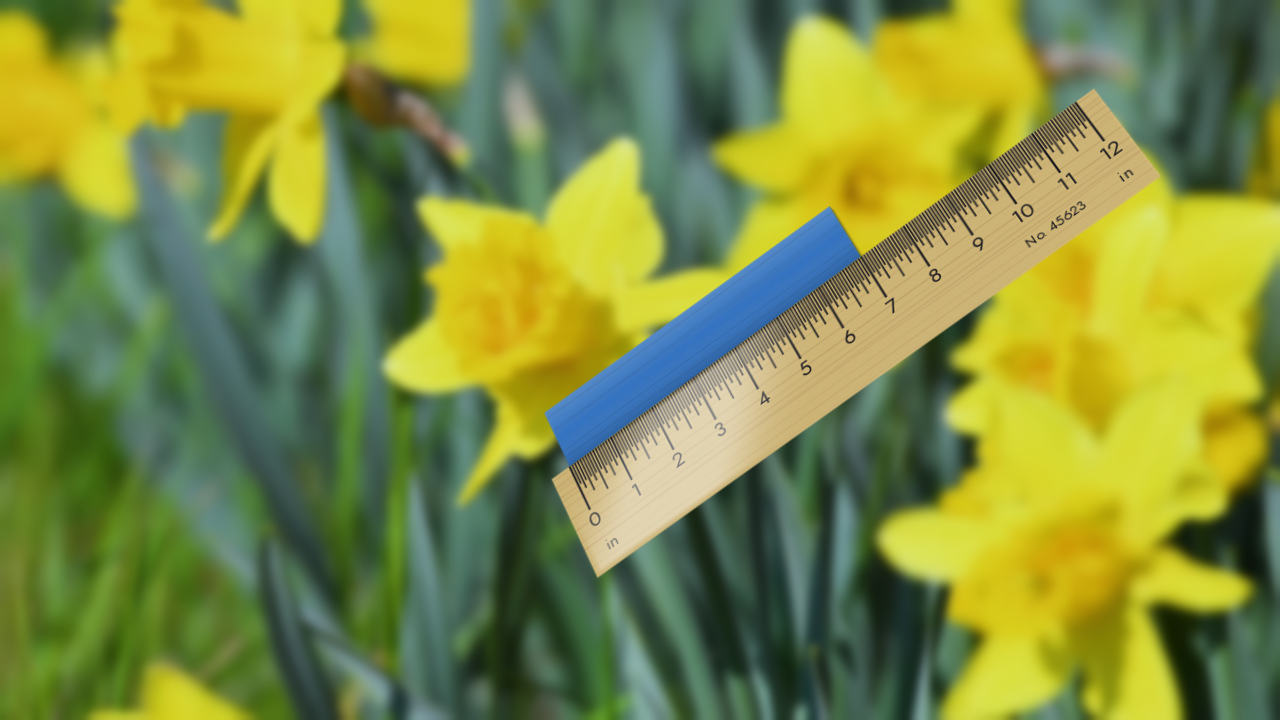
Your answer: **7** in
